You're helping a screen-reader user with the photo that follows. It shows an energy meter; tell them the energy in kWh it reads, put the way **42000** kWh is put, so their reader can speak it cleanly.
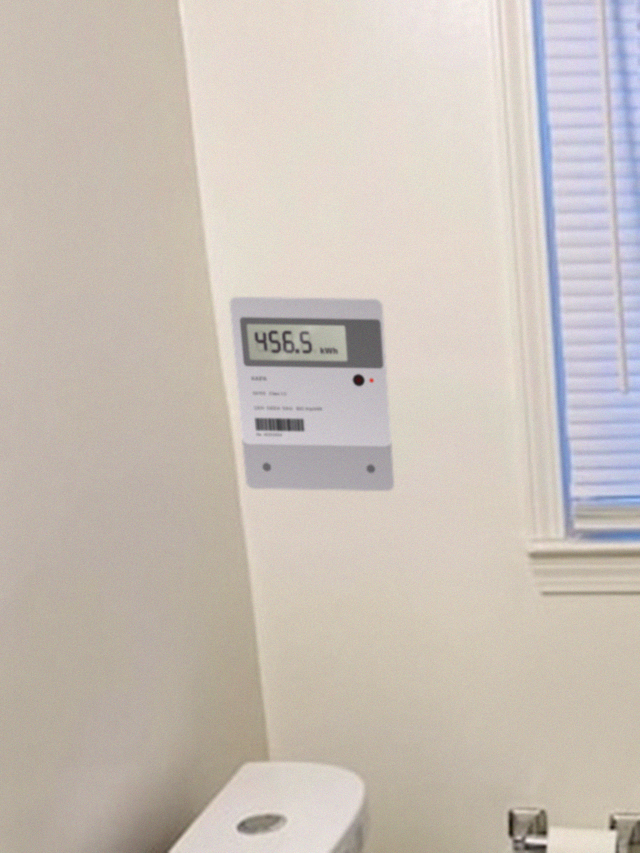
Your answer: **456.5** kWh
